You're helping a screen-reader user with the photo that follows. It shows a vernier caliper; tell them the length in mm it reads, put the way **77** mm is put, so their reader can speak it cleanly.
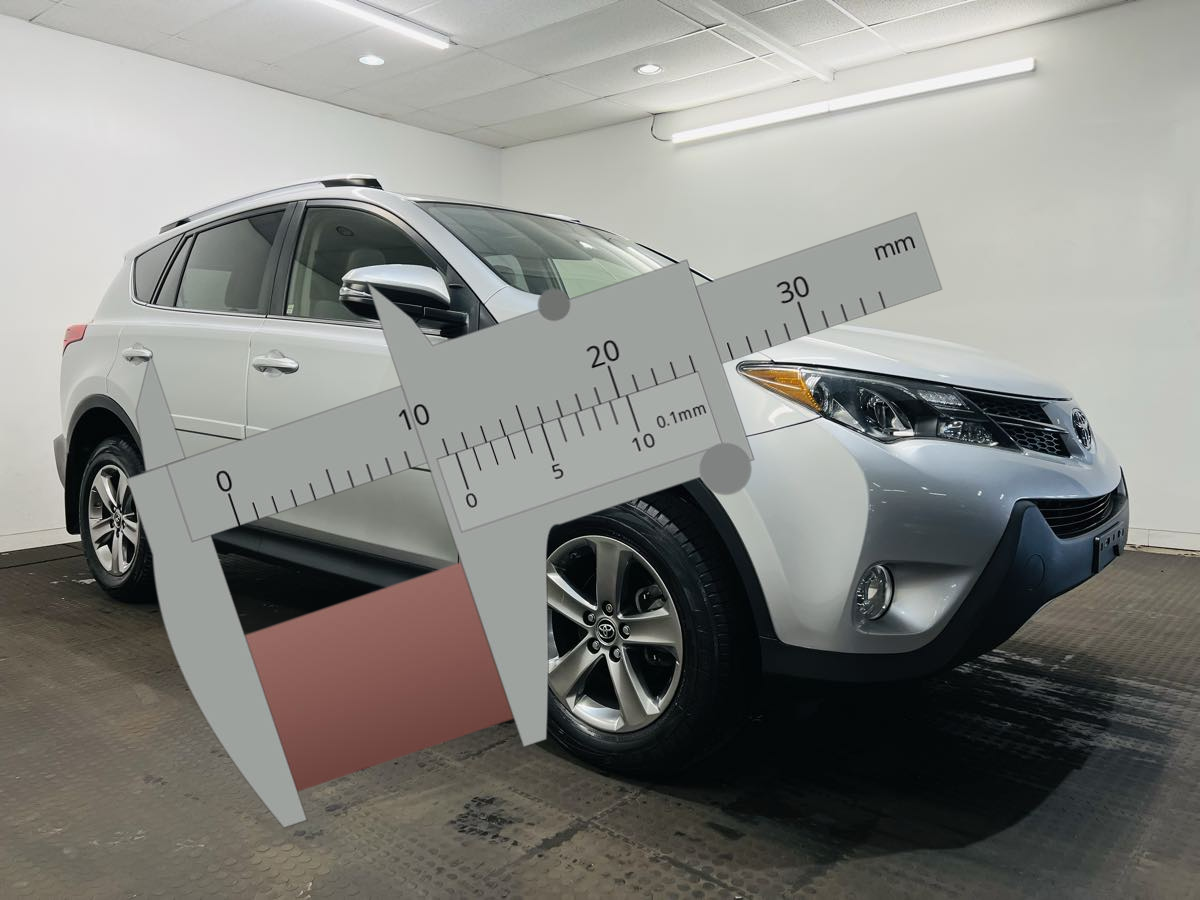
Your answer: **11.4** mm
